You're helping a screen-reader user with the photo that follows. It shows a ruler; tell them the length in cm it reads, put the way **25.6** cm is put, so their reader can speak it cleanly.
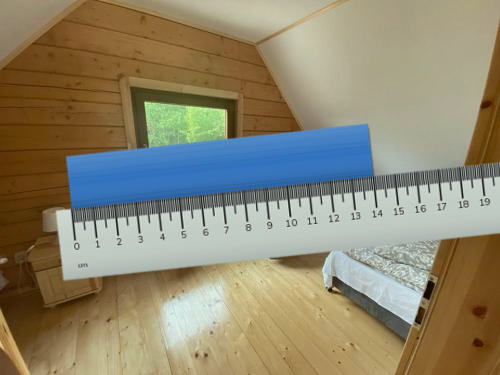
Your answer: **14** cm
